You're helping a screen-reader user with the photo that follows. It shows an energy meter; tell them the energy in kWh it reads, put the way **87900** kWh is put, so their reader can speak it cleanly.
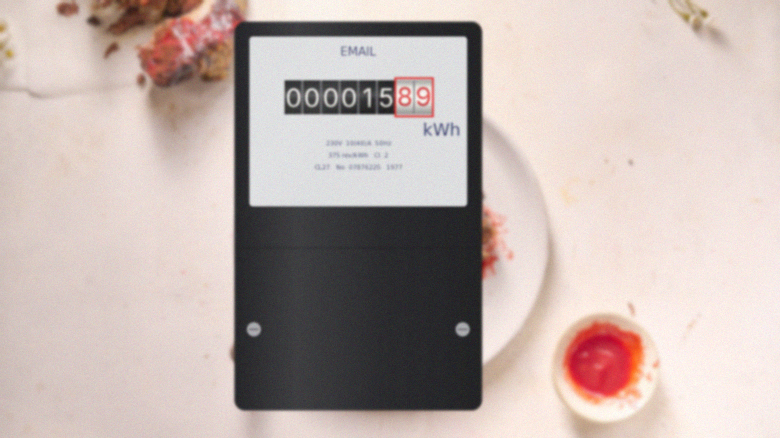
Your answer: **15.89** kWh
